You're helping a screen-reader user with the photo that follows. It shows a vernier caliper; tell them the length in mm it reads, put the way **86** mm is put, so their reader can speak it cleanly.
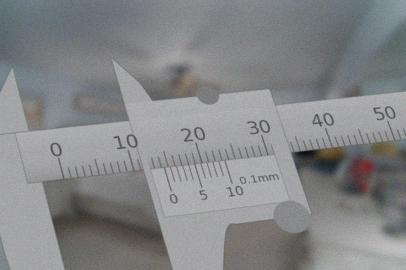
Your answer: **14.4** mm
